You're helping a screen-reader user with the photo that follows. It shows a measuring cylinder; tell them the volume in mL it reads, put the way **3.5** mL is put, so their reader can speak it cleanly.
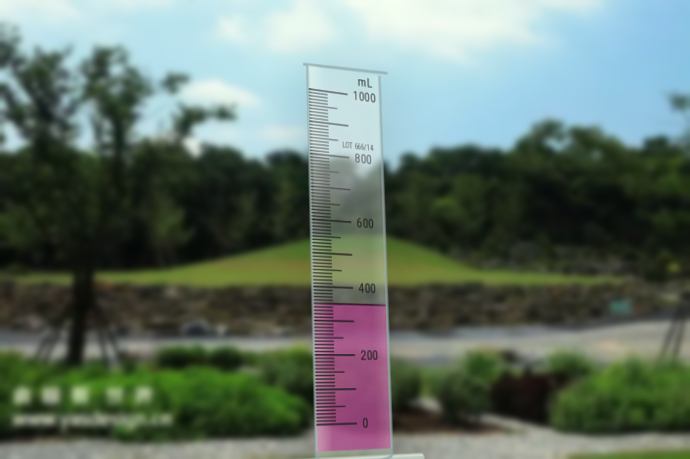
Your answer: **350** mL
